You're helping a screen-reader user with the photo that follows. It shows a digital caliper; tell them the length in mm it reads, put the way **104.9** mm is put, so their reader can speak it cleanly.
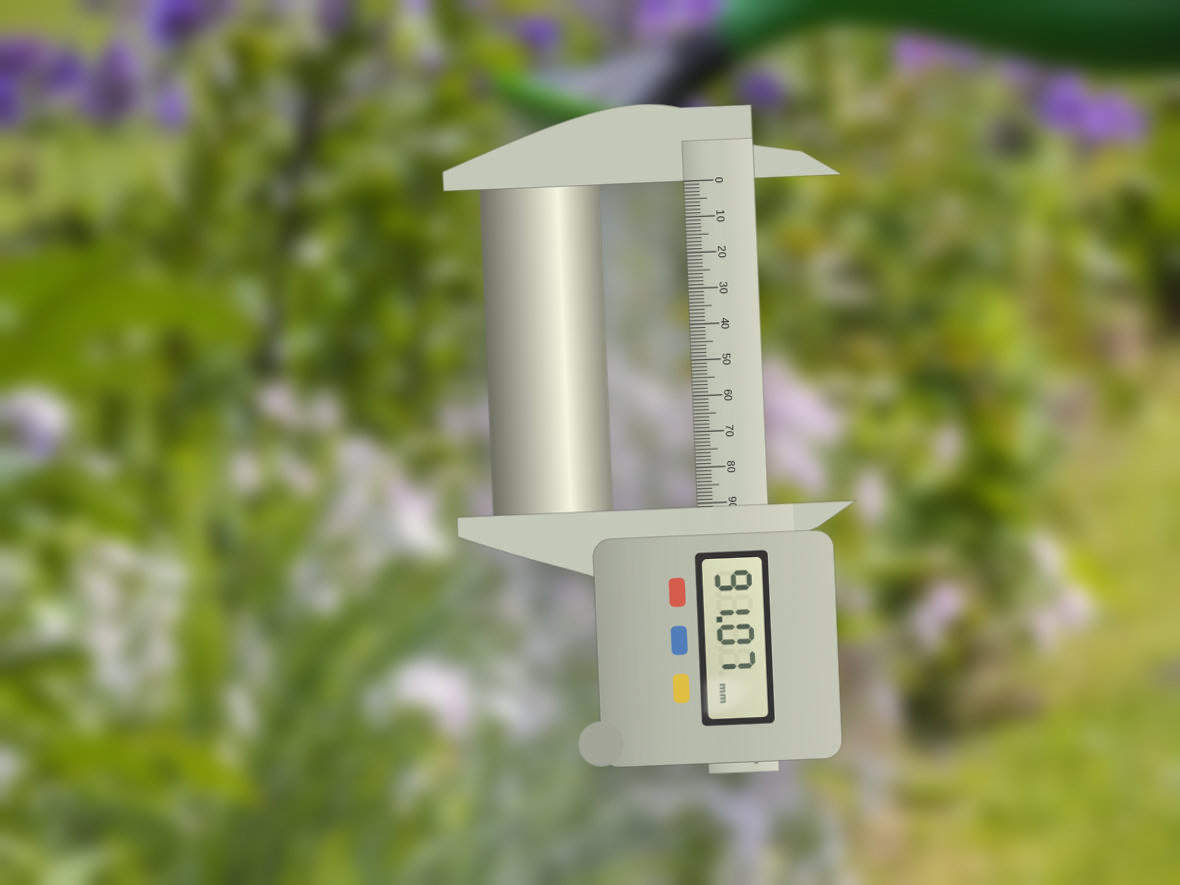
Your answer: **91.07** mm
